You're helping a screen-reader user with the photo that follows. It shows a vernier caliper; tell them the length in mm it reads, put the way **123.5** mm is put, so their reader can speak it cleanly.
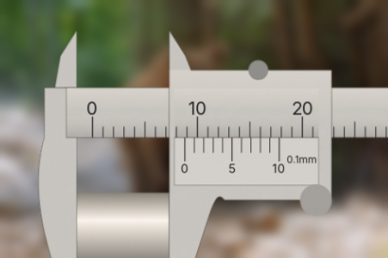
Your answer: **8.8** mm
